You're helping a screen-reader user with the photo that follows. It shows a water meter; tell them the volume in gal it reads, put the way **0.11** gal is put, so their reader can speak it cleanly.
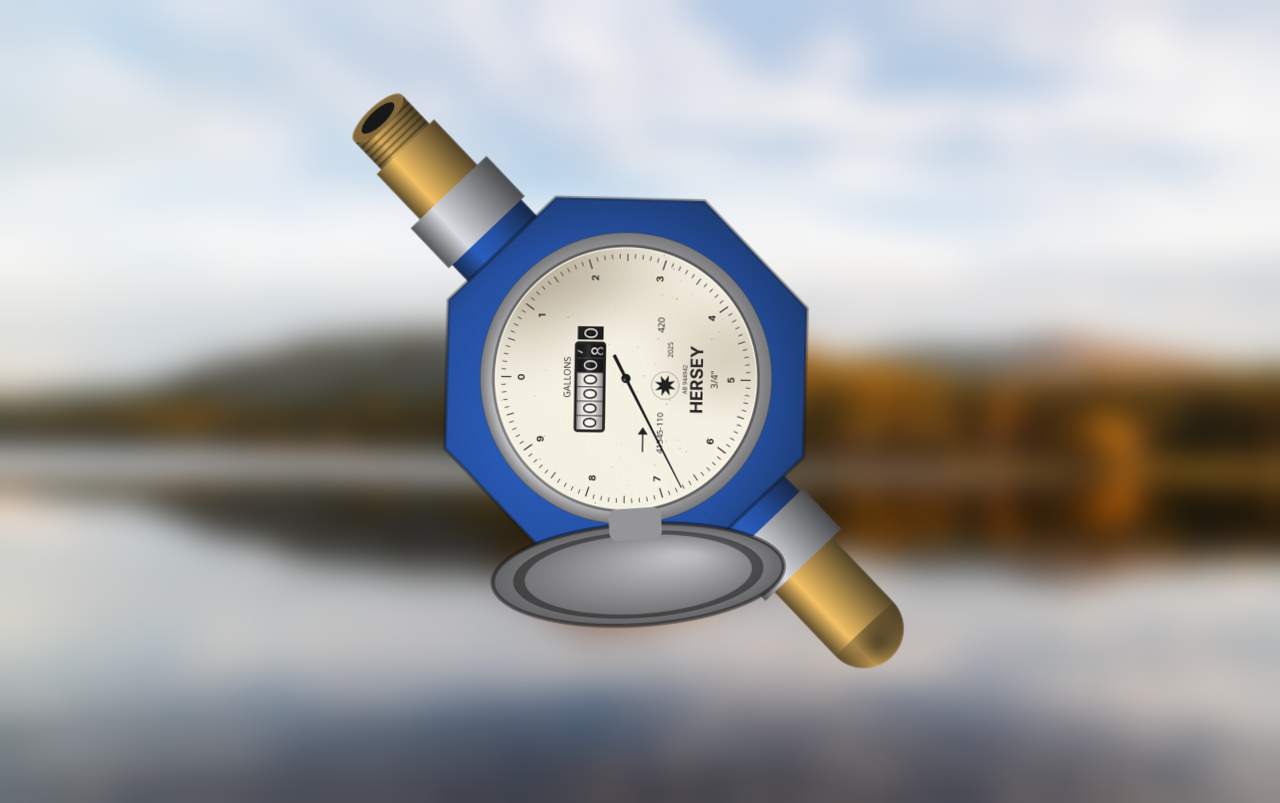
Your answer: **76.7** gal
